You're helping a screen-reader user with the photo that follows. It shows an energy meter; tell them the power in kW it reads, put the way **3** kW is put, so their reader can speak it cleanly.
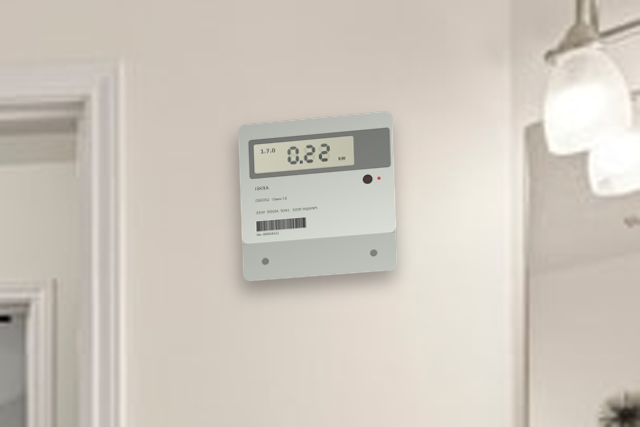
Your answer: **0.22** kW
